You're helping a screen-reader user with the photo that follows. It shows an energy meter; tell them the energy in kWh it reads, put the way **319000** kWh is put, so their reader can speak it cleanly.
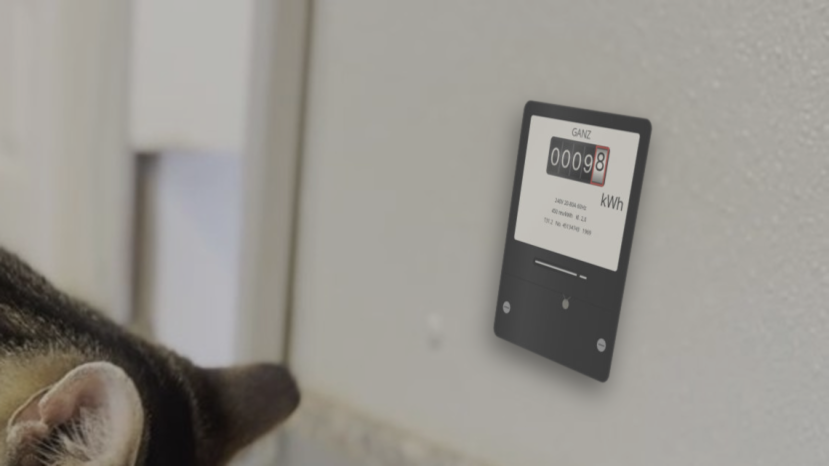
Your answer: **9.8** kWh
